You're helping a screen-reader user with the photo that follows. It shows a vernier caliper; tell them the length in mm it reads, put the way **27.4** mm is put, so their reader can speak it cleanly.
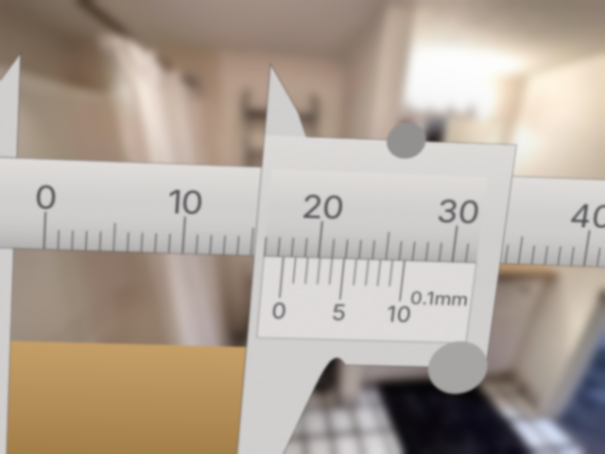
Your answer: **17.4** mm
